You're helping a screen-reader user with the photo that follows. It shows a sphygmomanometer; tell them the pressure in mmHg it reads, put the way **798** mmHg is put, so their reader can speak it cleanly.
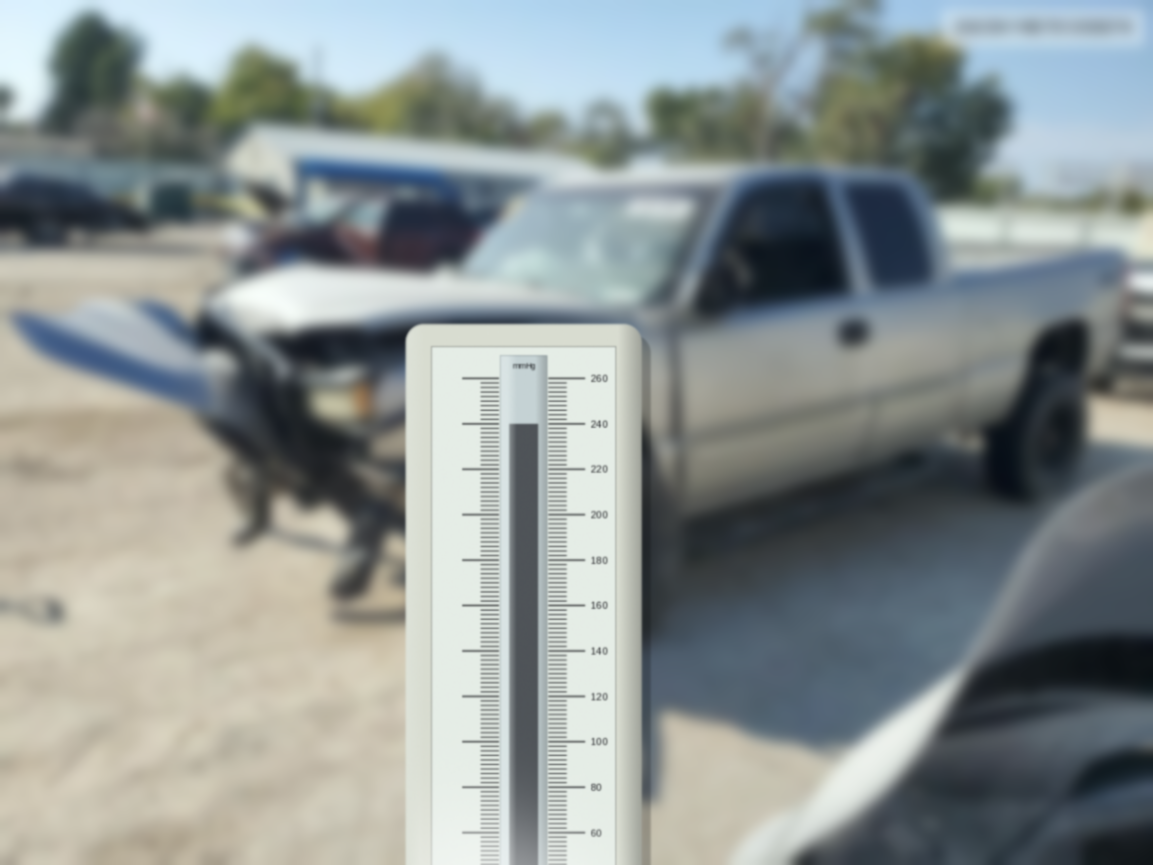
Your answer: **240** mmHg
